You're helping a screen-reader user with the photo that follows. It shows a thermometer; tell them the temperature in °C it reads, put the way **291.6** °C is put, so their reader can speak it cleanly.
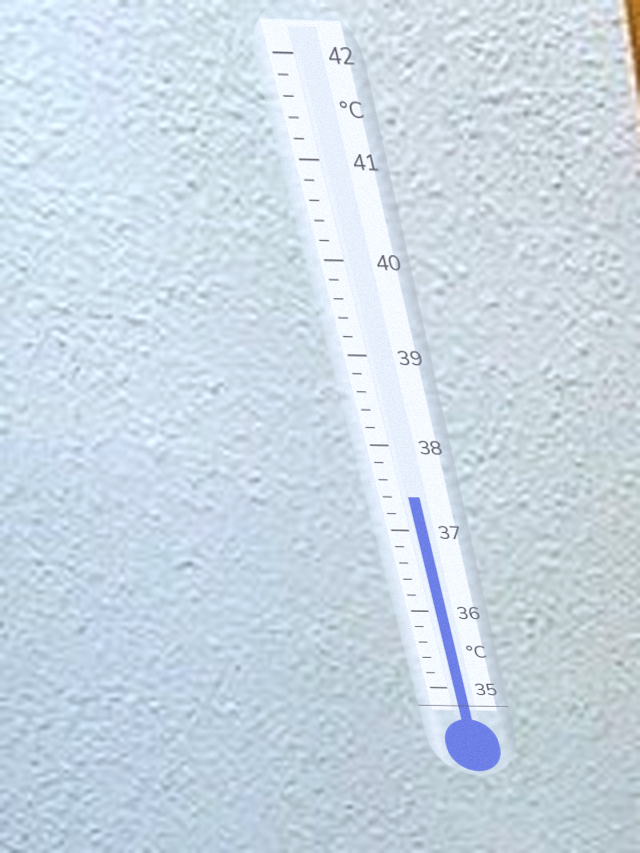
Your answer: **37.4** °C
